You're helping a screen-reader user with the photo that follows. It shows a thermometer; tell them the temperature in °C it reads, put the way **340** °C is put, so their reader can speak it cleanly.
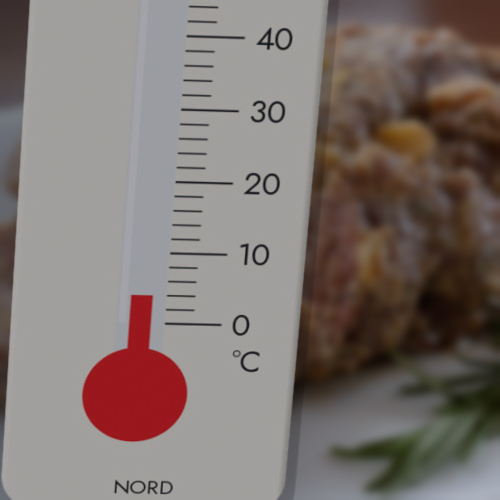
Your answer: **4** °C
